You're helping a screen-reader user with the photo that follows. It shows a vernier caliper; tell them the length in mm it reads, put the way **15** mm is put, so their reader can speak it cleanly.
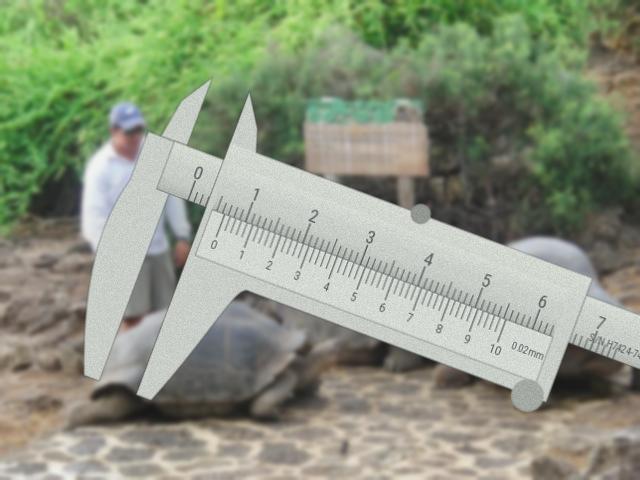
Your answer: **6.4** mm
